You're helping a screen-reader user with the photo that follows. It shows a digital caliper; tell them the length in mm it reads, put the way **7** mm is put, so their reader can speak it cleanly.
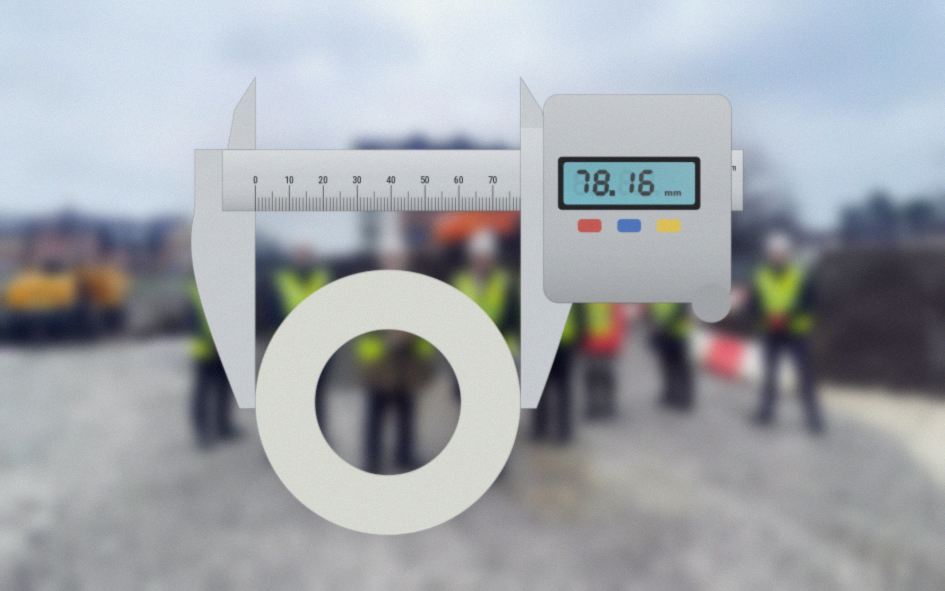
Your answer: **78.16** mm
